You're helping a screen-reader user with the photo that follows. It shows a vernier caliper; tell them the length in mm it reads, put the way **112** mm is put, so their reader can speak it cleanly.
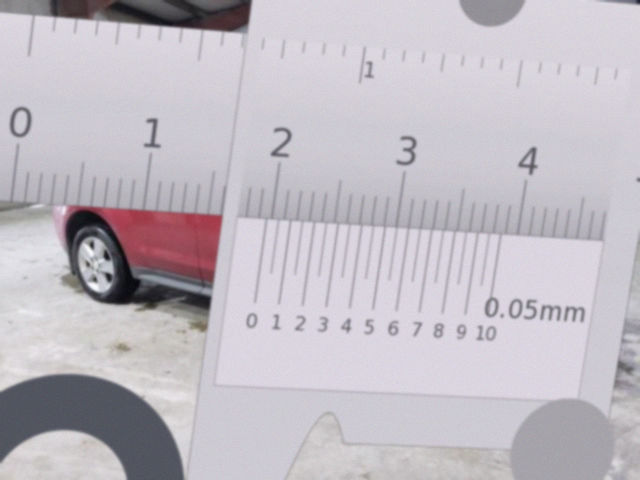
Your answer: **19.6** mm
